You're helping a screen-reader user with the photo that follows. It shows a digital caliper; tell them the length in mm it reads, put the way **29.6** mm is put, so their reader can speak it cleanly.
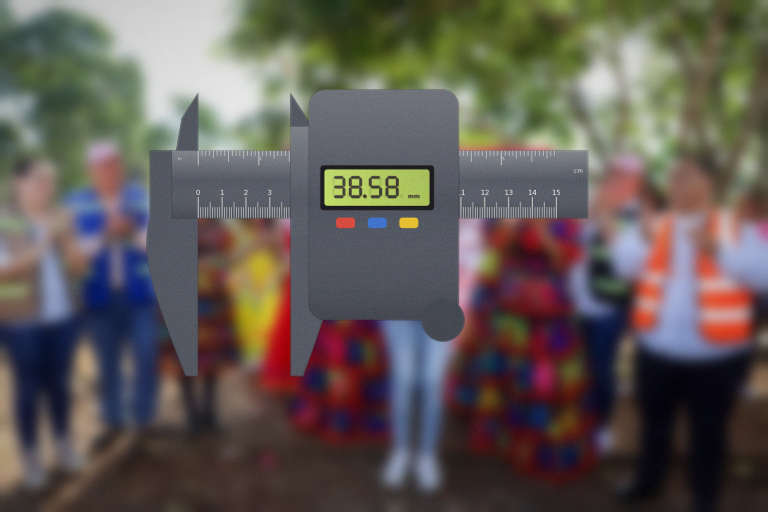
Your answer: **38.58** mm
